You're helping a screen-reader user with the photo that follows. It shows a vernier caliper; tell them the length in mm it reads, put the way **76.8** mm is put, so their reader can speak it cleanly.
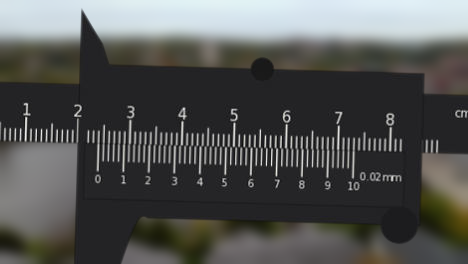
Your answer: **24.0** mm
